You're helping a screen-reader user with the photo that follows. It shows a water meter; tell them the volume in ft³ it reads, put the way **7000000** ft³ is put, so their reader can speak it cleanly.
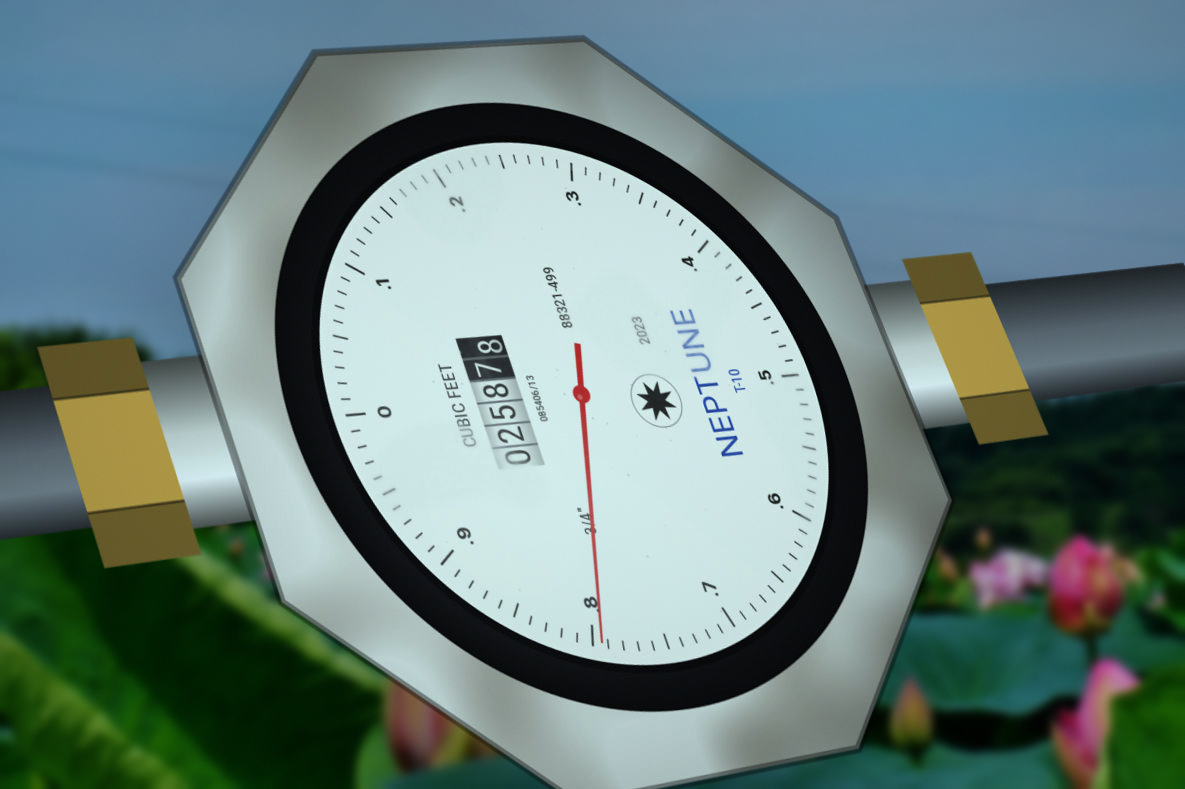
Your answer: **25877.79** ft³
